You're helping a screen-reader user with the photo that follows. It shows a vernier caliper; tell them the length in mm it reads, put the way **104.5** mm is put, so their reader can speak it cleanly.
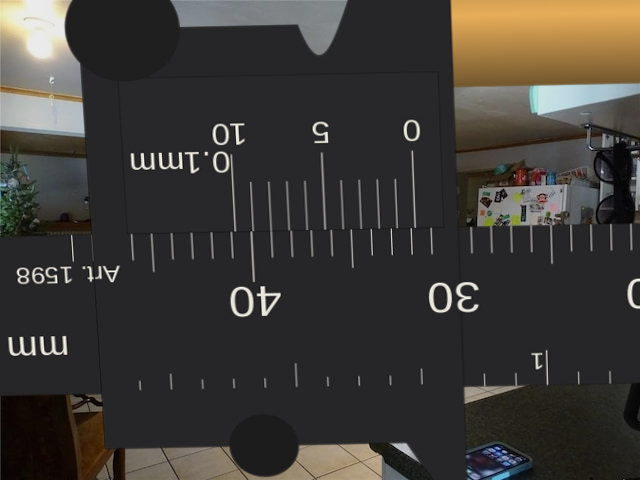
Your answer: **31.8** mm
